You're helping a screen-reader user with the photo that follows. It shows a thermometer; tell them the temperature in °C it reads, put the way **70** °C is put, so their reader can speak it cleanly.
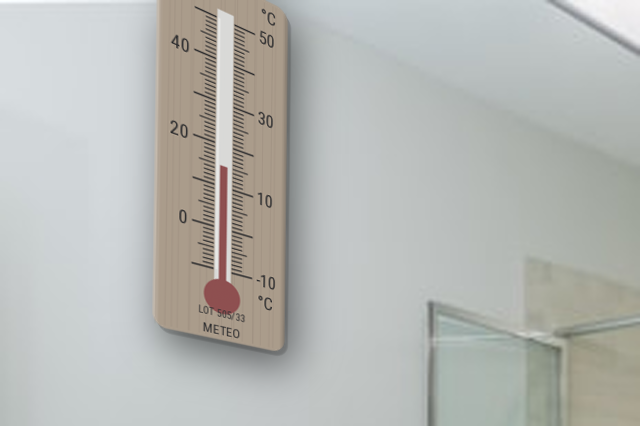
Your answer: **15** °C
